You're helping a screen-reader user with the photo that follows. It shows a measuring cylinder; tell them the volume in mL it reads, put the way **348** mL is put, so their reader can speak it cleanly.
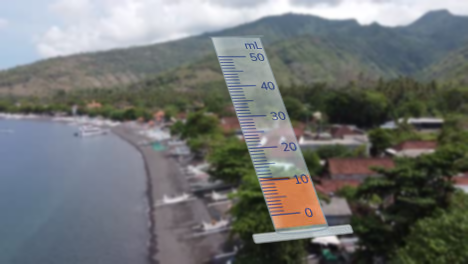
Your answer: **10** mL
